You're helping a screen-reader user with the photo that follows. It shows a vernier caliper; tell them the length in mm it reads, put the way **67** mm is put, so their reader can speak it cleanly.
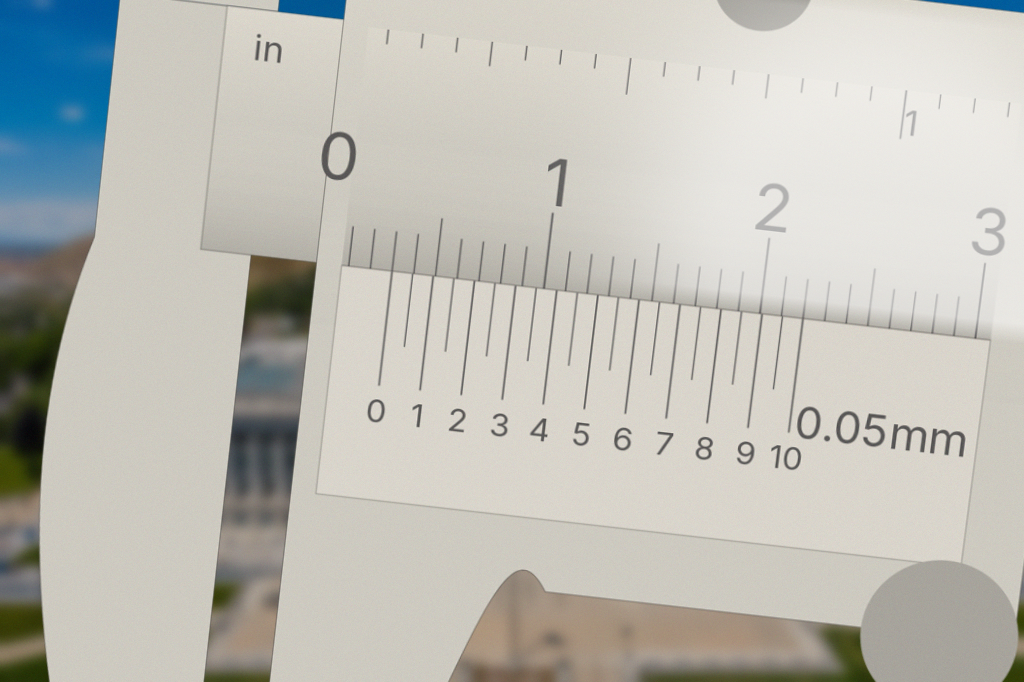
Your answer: **3.0** mm
